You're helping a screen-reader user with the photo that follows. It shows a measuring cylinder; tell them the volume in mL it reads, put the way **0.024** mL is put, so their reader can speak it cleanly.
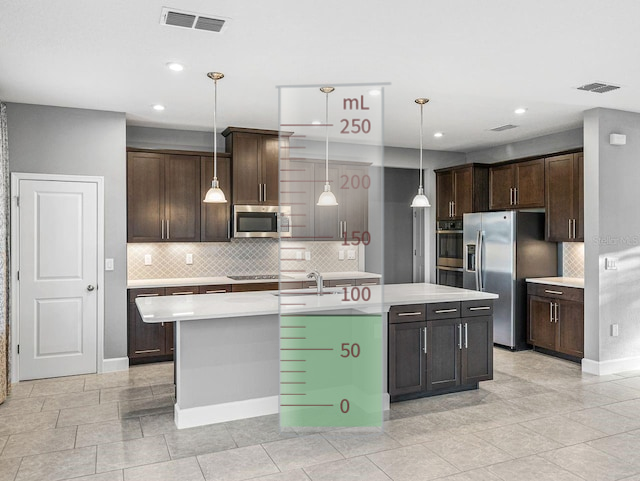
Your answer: **80** mL
